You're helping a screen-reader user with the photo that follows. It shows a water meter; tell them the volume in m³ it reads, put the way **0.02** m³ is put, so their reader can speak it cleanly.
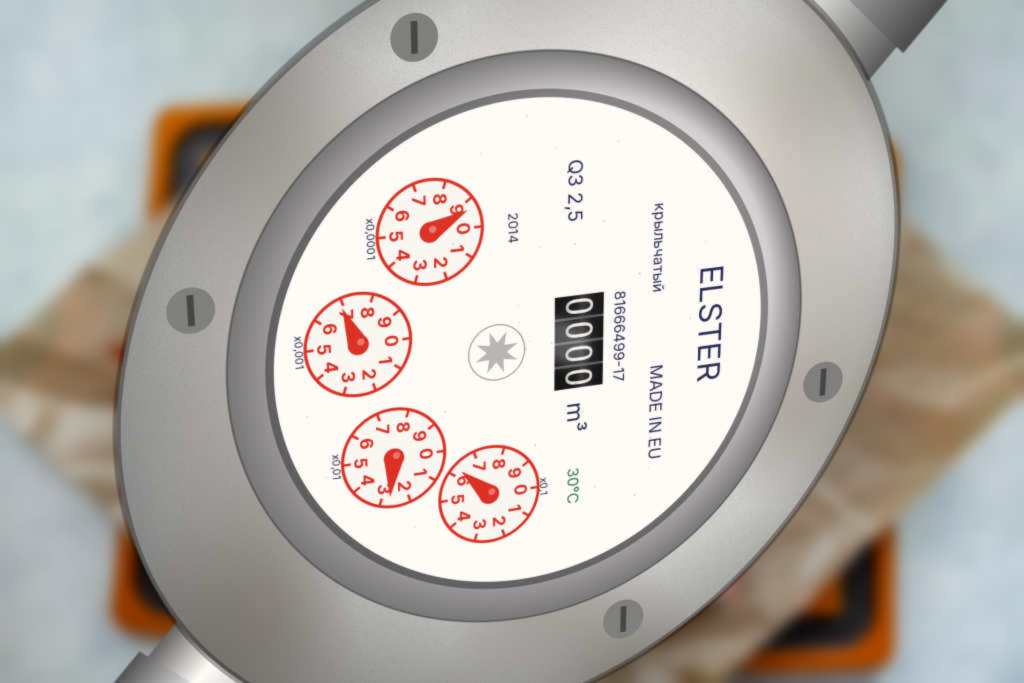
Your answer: **0.6269** m³
